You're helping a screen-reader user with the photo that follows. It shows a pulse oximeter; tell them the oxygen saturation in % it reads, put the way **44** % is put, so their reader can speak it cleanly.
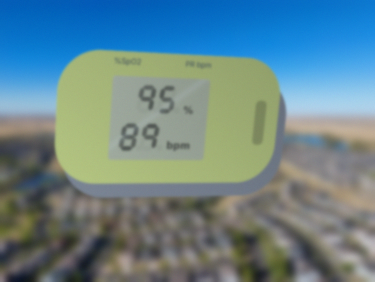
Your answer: **95** %
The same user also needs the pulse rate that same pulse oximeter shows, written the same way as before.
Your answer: **89** bpm
